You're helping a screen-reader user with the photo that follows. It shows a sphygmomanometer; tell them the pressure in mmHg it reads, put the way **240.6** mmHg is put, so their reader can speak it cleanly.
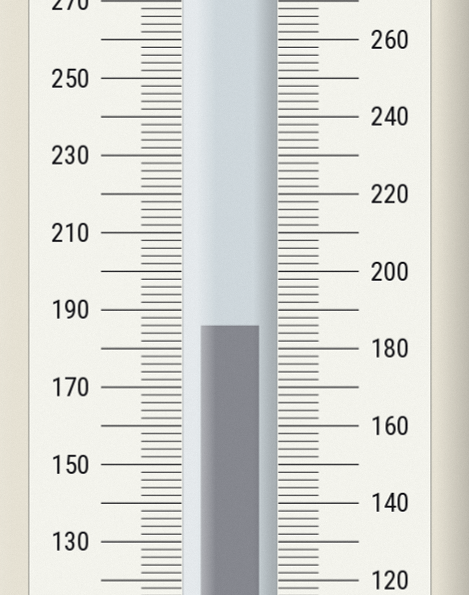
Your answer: **186** mmHg
